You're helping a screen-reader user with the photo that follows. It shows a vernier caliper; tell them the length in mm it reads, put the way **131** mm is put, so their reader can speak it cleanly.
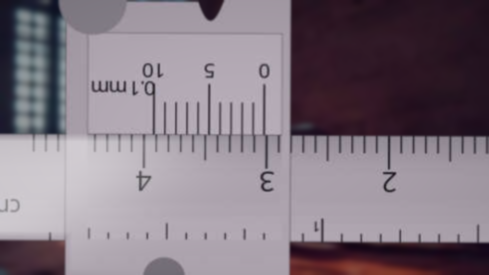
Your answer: **30.2** mm
